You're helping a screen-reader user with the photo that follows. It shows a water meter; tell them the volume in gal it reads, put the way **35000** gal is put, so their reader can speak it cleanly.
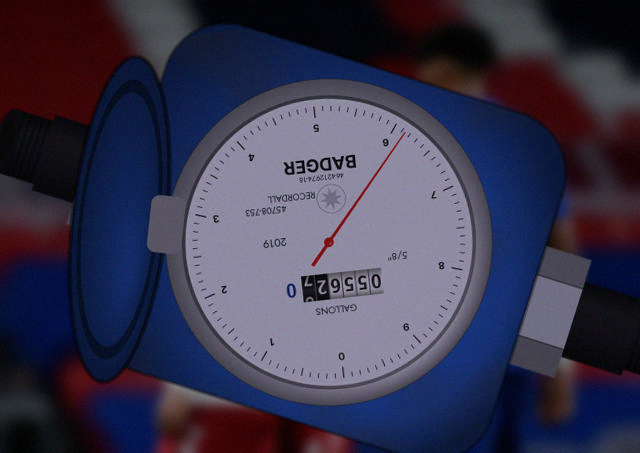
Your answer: **556266.1** gal
